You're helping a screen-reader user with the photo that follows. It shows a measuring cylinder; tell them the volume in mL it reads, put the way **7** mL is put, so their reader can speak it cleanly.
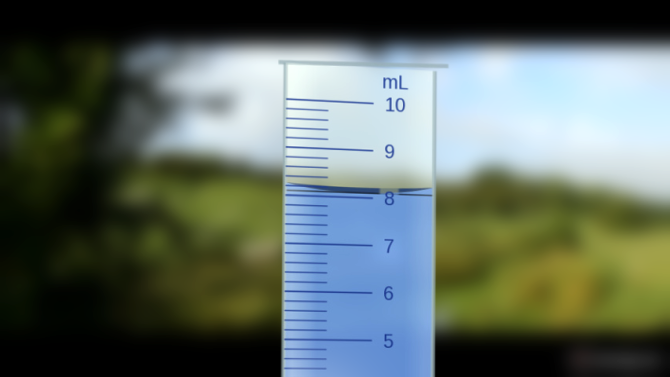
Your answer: **8.1** mL
